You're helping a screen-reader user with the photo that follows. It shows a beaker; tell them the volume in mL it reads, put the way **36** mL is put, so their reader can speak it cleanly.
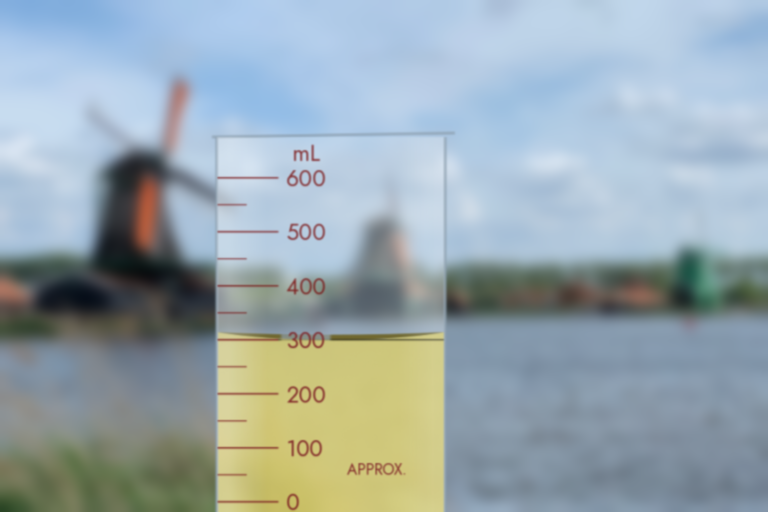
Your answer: **300** mL
